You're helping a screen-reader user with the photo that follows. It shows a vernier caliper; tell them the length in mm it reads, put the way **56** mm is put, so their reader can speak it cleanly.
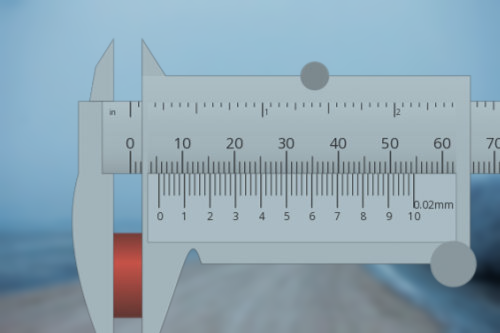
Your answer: **5.5** mm
